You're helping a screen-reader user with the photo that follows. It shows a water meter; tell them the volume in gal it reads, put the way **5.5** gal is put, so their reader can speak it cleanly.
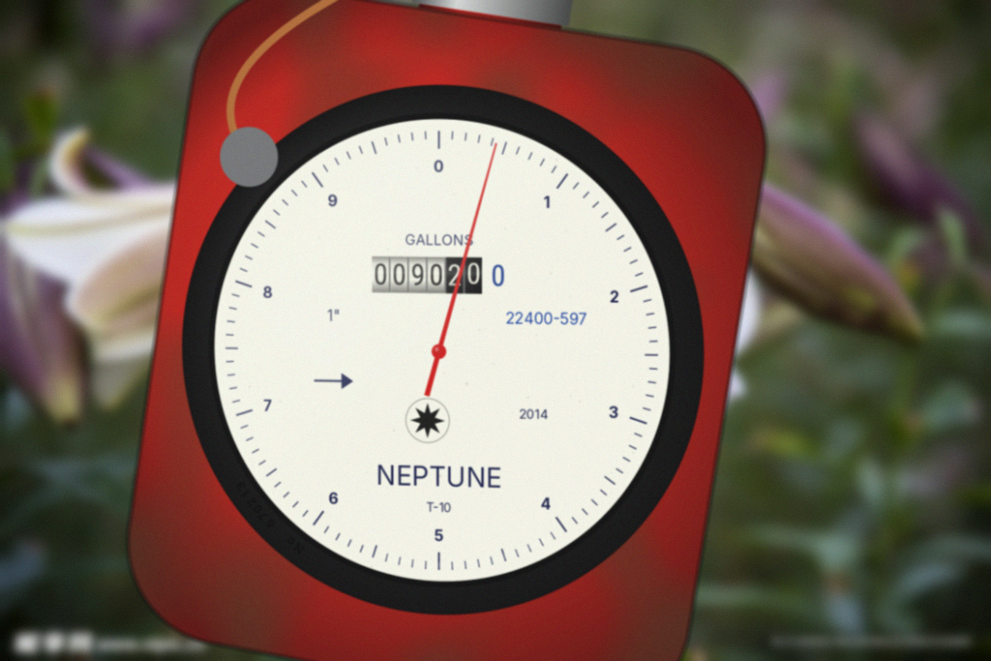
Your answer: **90200.4** gal
